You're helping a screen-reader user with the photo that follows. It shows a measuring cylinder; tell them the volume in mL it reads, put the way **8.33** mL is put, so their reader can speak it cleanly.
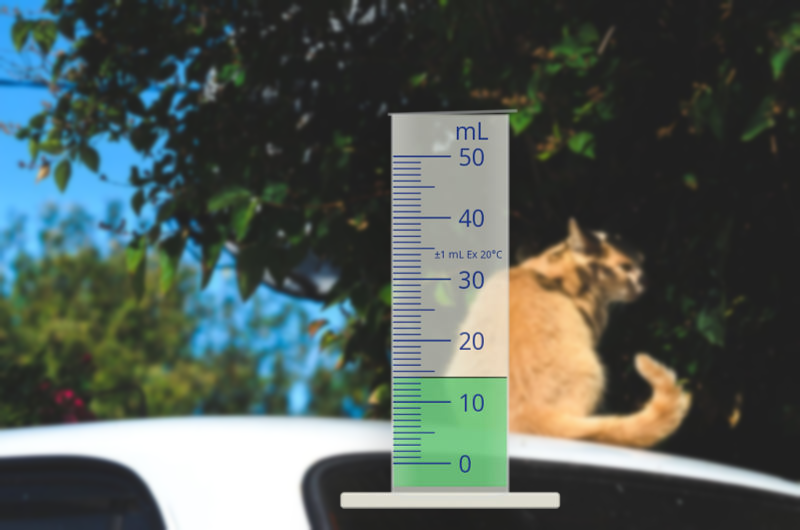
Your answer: **14** mL
